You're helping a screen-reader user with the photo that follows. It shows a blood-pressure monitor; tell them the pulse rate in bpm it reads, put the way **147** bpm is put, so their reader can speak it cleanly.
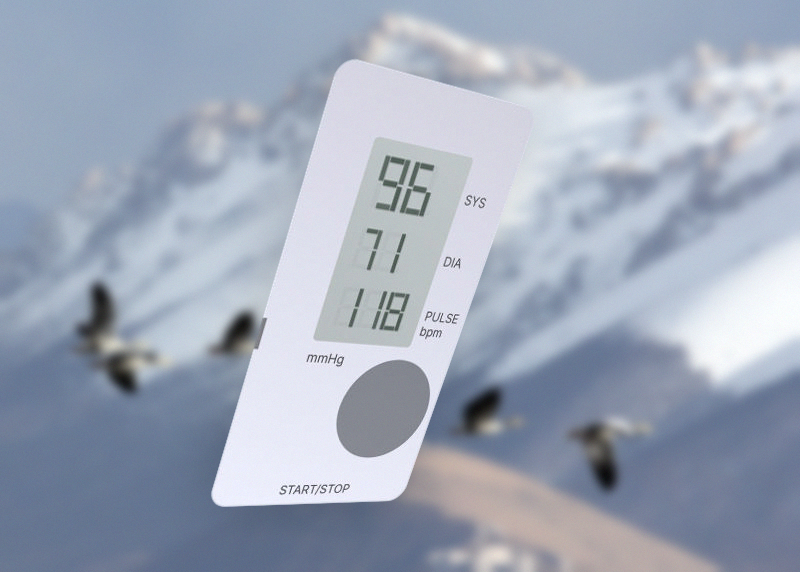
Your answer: **118** bpm
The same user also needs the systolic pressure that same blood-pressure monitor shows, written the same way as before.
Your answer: **96** mmHg
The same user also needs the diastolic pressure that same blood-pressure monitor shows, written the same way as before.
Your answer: **71** mmHg
